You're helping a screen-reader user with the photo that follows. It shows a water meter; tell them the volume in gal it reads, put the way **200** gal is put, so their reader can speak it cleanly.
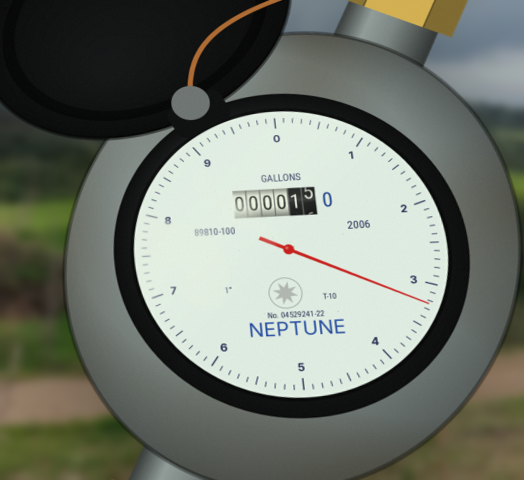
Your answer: **153.2** gal
